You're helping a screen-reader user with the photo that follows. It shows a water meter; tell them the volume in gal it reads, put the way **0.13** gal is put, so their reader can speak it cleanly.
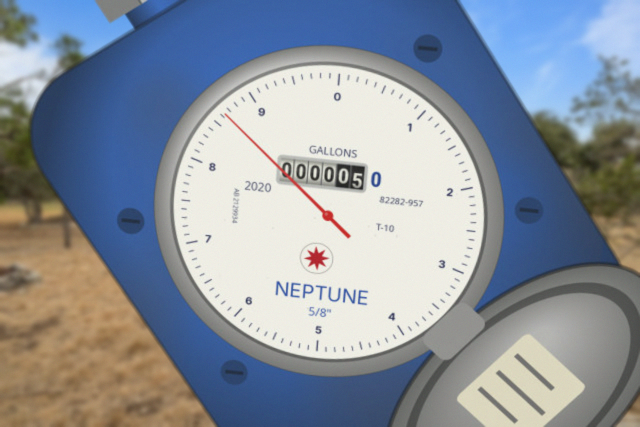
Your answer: **48.6** gal
